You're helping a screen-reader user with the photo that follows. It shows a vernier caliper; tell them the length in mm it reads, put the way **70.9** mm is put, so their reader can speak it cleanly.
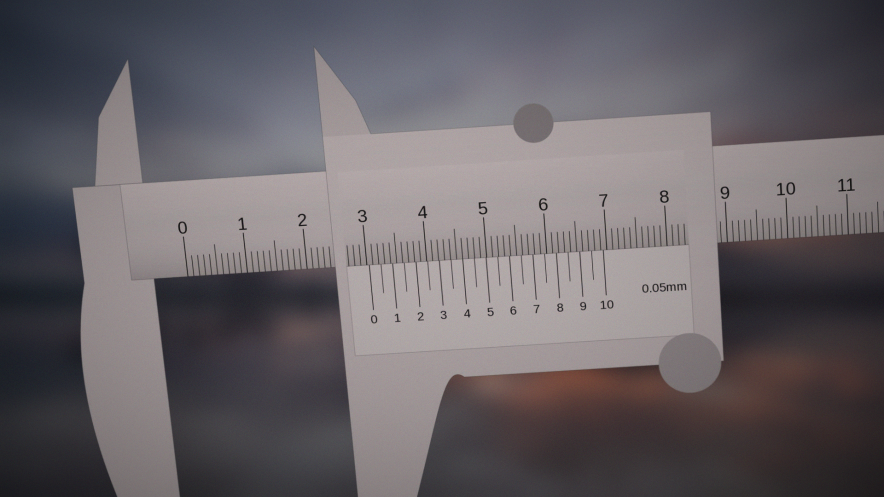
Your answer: **30.4** mm
